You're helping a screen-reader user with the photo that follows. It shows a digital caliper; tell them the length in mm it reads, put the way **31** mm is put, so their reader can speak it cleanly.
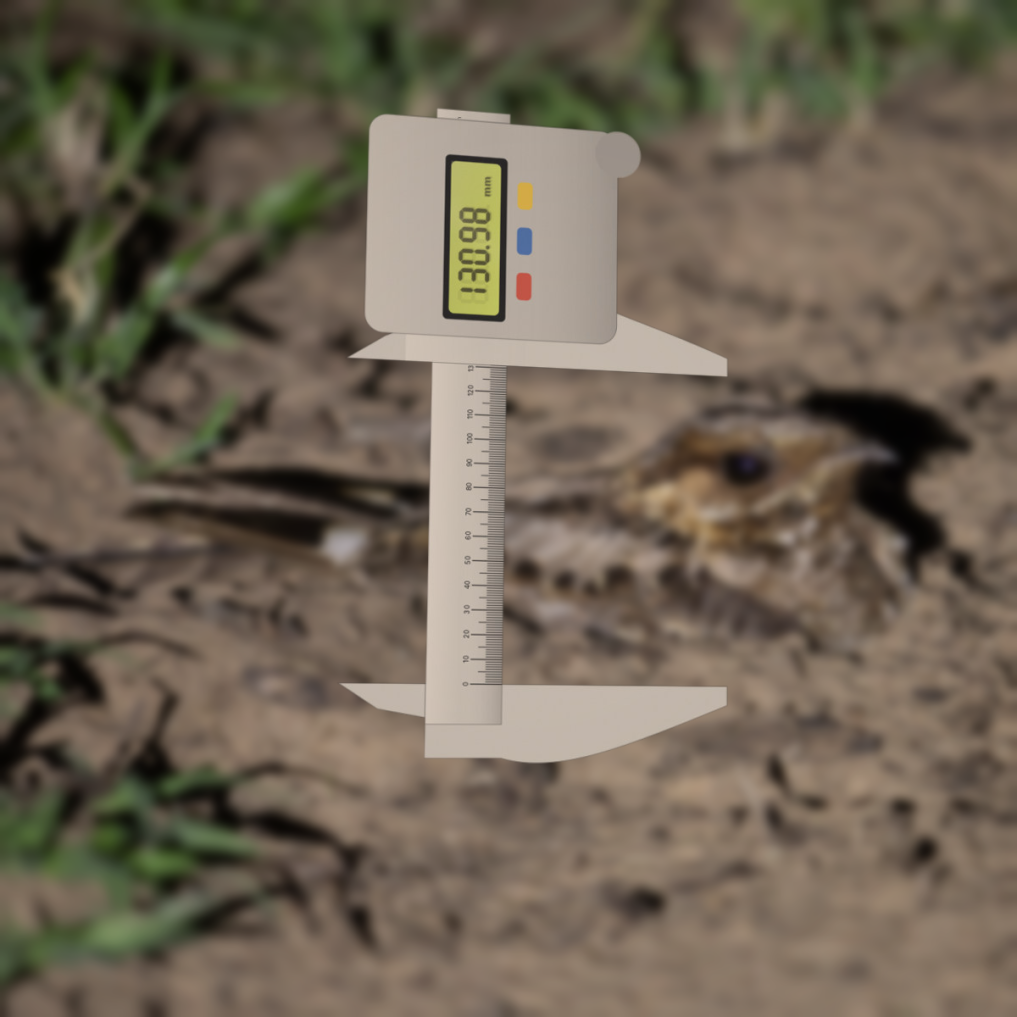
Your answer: **130.98** mm
